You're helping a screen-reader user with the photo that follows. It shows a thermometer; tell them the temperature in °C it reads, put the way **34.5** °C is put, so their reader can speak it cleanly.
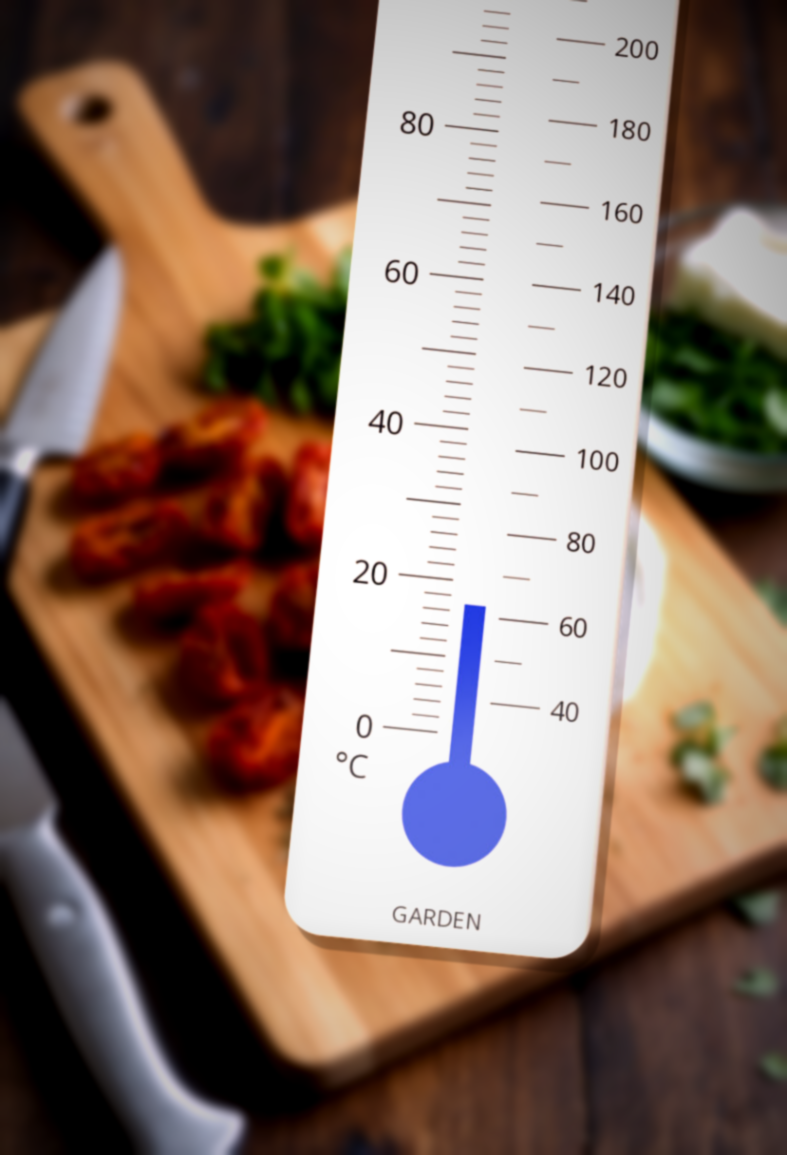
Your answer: **17** °C
